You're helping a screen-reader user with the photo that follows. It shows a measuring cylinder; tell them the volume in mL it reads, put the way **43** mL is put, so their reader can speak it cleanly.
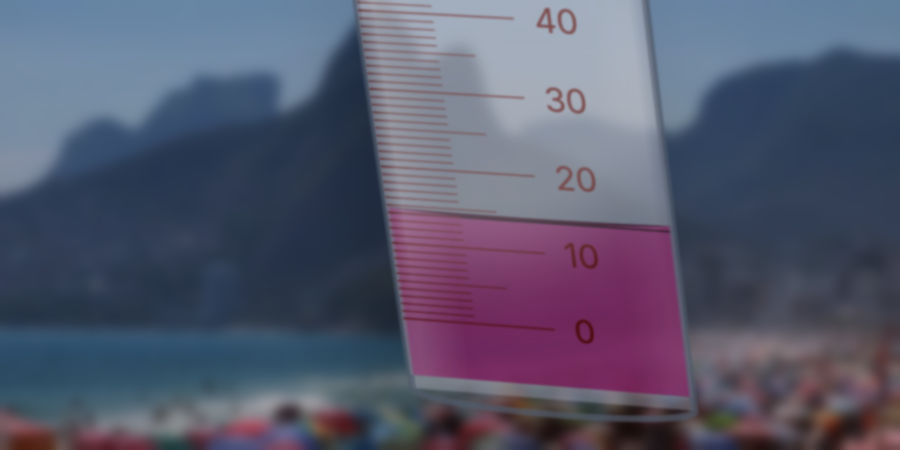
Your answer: **14** mL
